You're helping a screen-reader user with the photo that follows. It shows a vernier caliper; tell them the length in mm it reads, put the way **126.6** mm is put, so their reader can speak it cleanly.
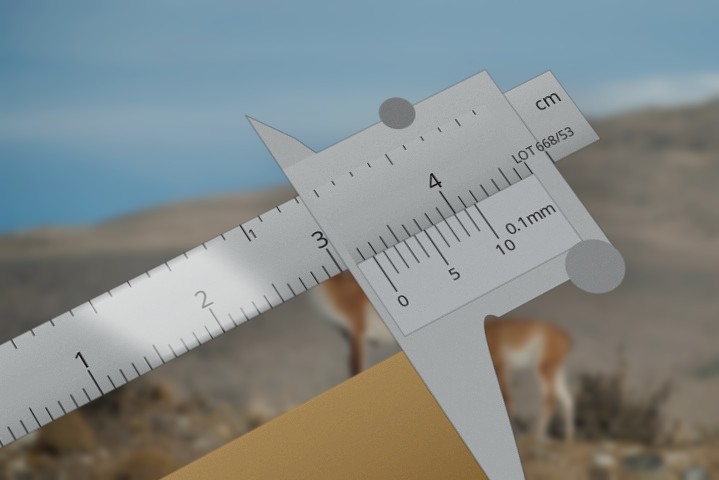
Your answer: **32.7** mm
